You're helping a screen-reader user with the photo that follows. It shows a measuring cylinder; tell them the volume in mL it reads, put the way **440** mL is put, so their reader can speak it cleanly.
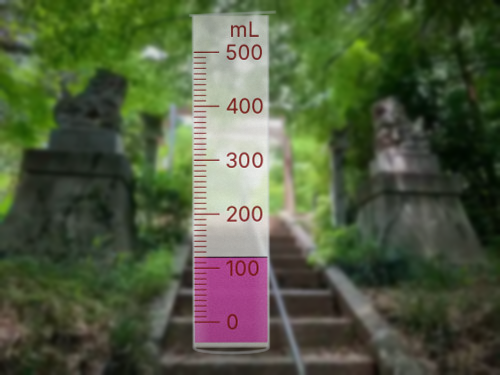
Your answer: **120** mL
